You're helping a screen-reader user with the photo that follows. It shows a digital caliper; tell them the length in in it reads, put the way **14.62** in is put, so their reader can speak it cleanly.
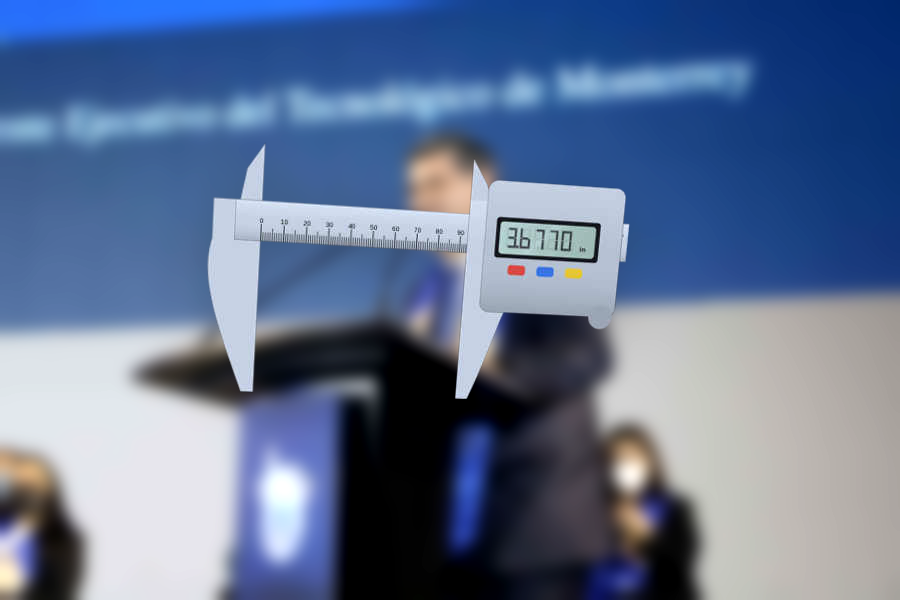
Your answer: **3.6770** in
